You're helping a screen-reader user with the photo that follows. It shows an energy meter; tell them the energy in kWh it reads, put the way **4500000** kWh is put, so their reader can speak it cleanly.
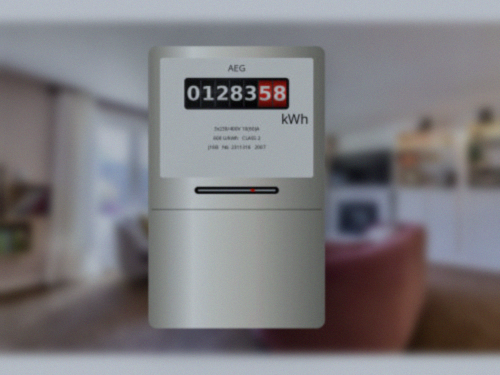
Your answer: **1283.58** kWh
